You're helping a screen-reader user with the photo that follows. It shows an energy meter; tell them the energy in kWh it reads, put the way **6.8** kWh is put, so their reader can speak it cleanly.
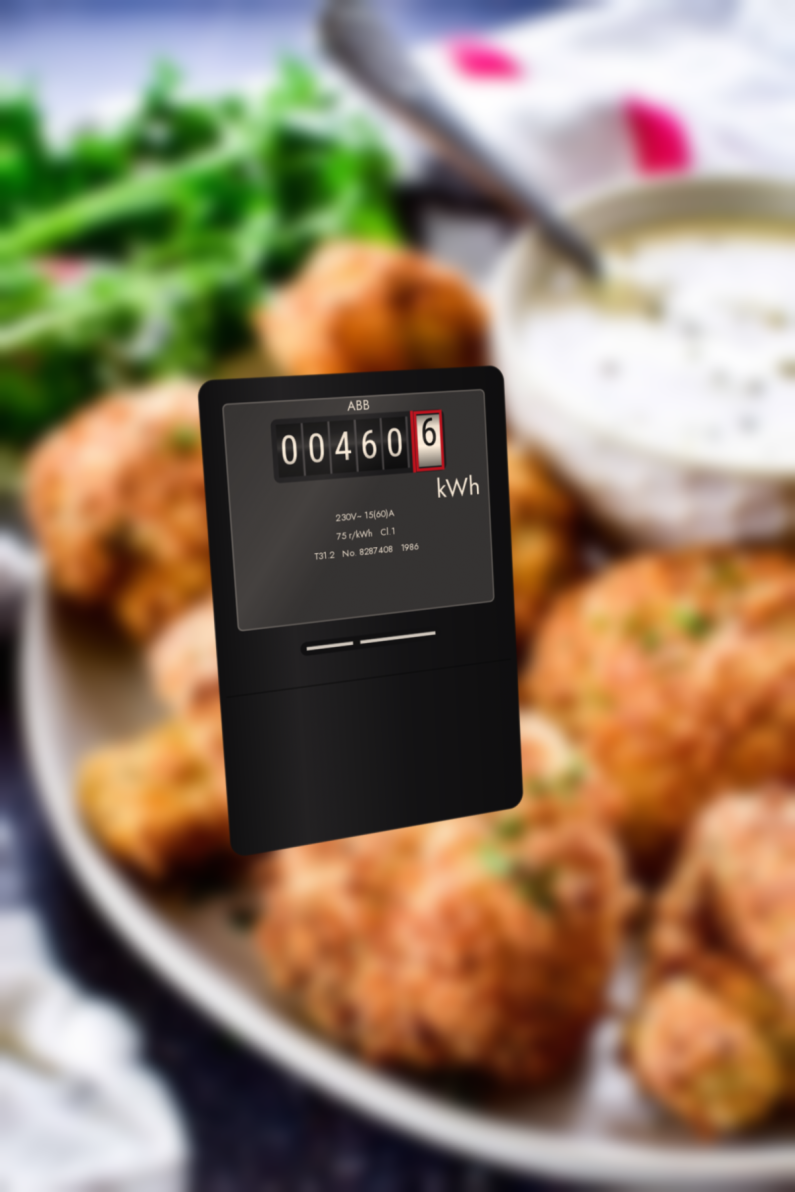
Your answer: **460.6** kWh
